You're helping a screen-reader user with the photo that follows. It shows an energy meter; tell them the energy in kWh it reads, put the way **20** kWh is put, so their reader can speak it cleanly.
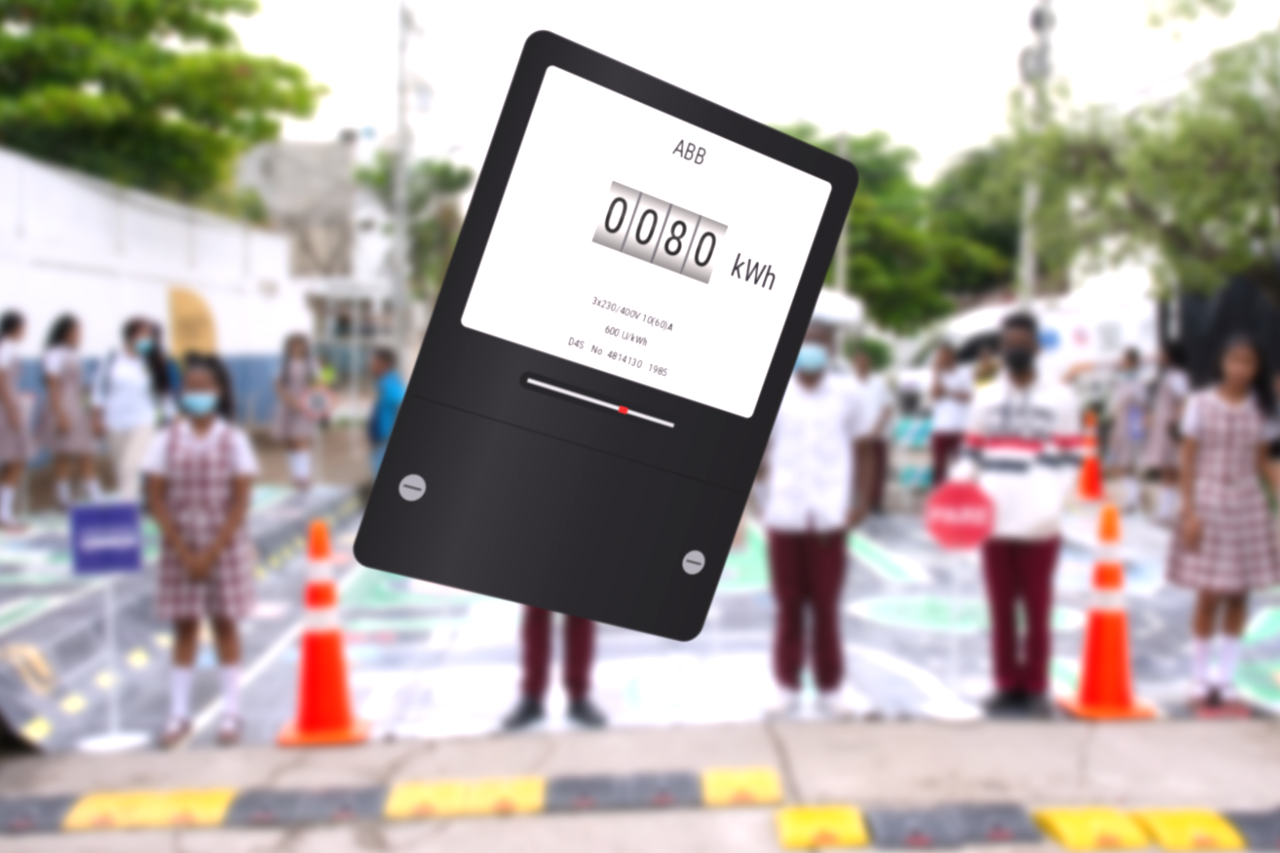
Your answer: **80** kWh
